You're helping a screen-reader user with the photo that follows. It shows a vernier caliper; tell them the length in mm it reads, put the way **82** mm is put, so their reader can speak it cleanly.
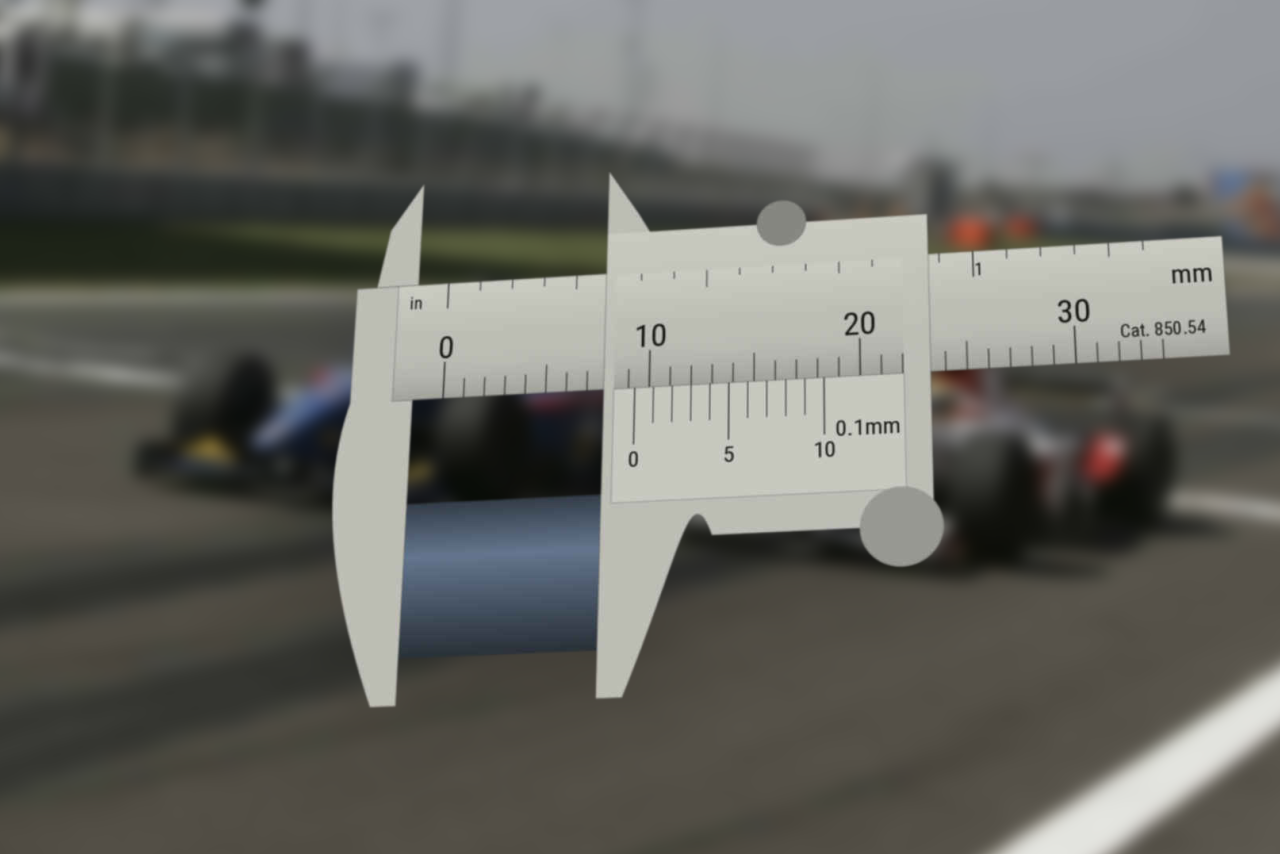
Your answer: **9.3** mm
